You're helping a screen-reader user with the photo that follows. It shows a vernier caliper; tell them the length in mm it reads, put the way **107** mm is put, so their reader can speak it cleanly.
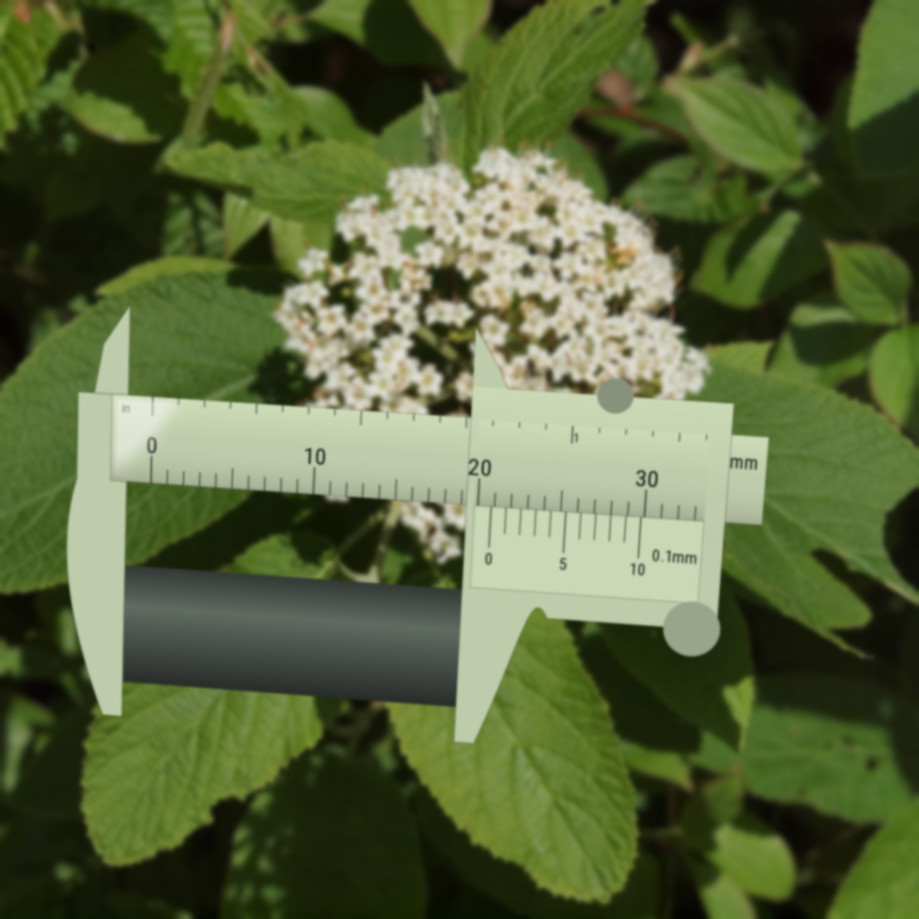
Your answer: **20.8** mm
